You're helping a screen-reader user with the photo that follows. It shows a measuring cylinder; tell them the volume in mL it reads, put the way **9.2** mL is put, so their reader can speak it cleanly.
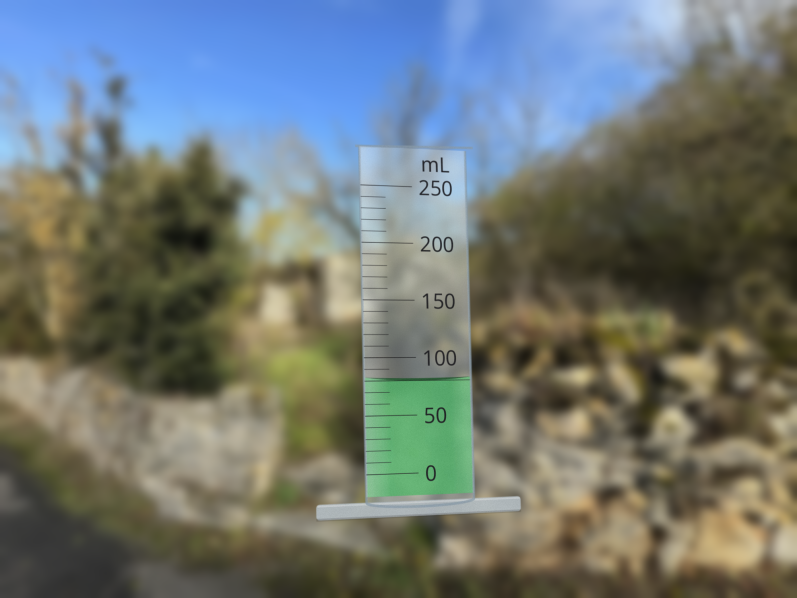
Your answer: **80** mL
